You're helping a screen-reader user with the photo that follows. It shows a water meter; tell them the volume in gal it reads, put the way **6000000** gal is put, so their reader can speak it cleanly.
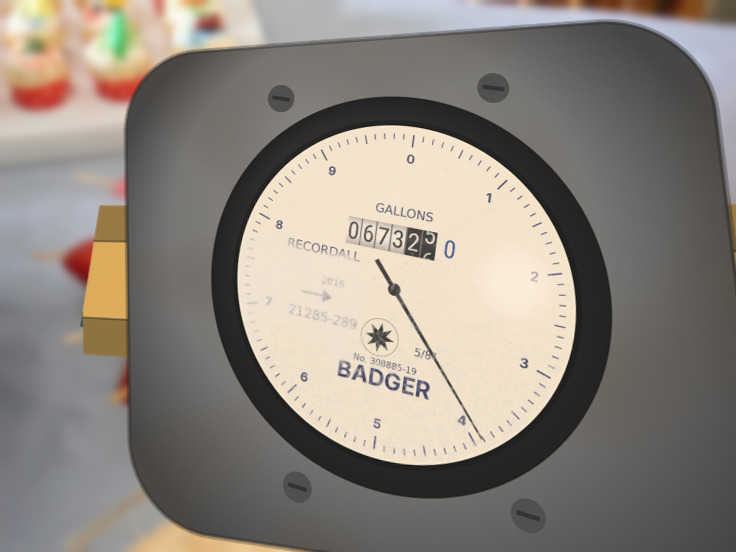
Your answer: **673253.9** gal
